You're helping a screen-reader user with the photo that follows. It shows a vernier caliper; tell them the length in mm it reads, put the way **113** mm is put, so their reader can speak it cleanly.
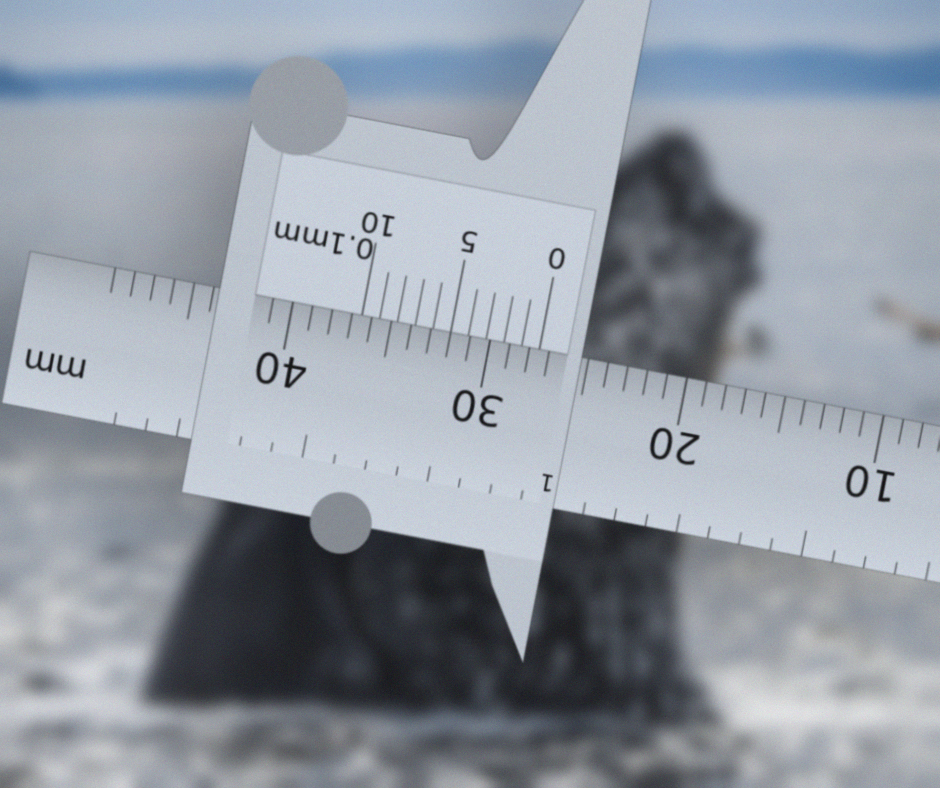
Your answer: **27.5** mm
